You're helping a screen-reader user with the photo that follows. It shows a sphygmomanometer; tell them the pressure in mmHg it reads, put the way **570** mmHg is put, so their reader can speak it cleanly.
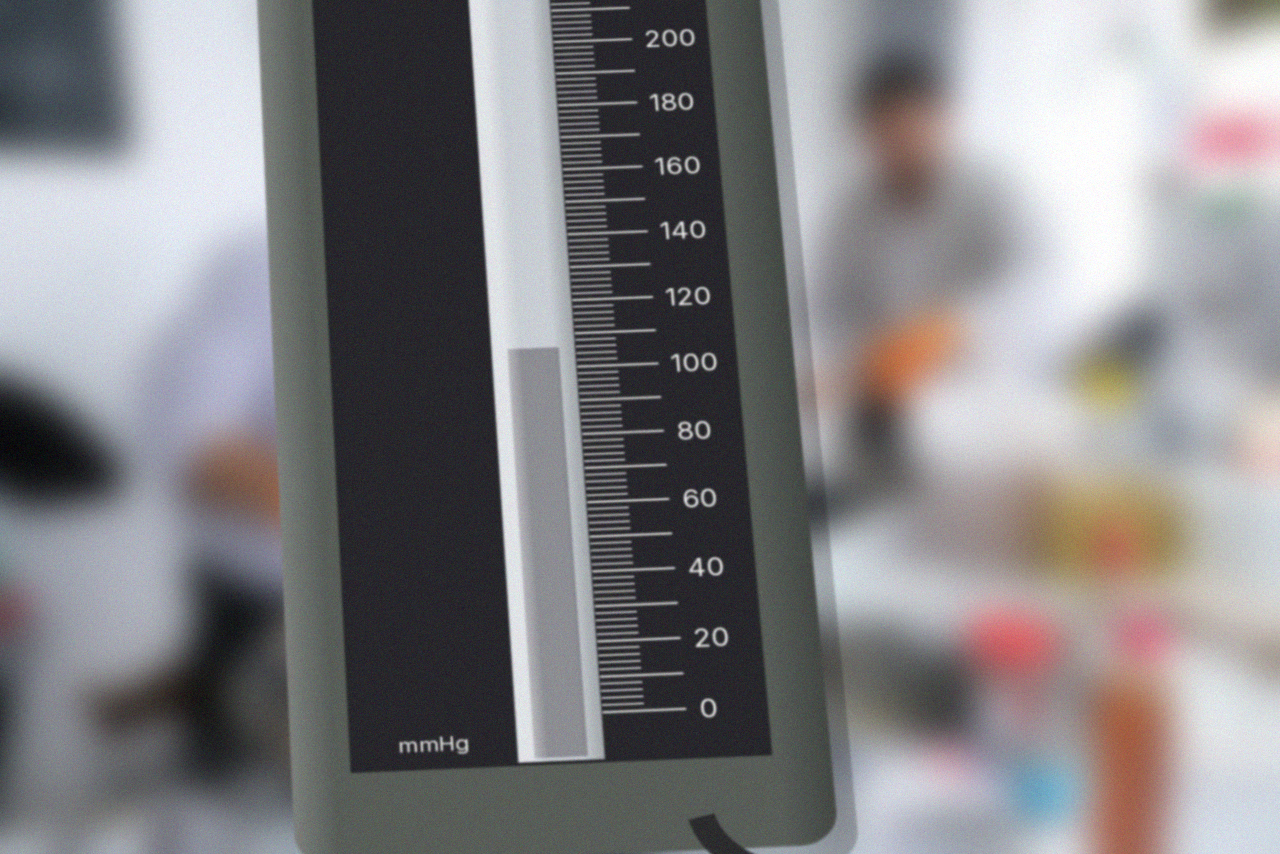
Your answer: **106** mmHg
